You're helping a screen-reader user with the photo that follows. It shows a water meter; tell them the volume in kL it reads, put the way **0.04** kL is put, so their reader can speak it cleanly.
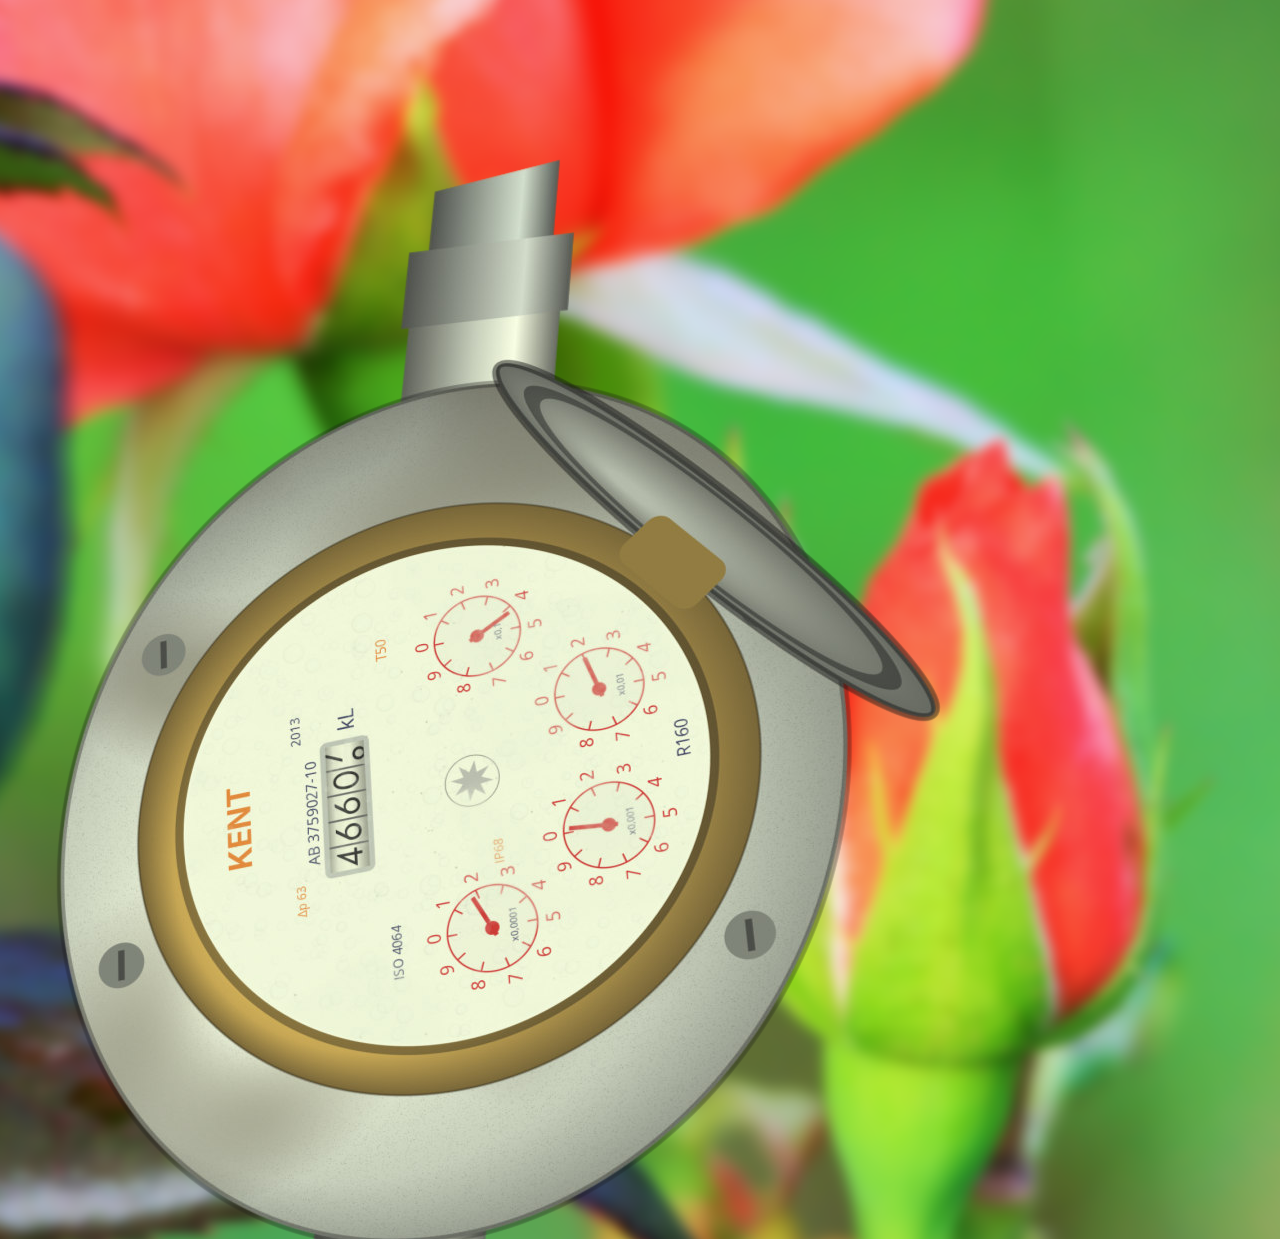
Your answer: **46607.4201** kL
